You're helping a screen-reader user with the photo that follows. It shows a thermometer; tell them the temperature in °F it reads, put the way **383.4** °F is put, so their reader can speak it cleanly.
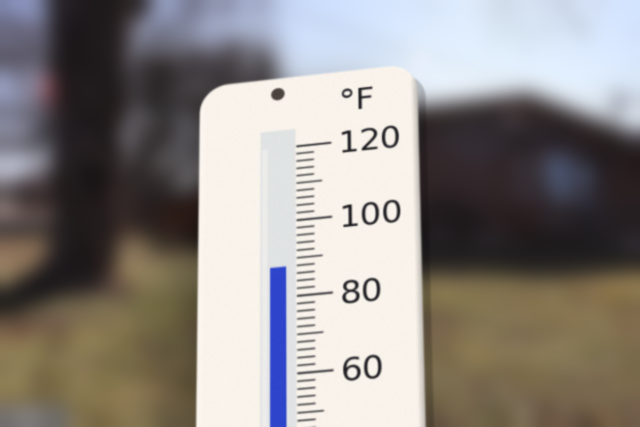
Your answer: **88** °F
